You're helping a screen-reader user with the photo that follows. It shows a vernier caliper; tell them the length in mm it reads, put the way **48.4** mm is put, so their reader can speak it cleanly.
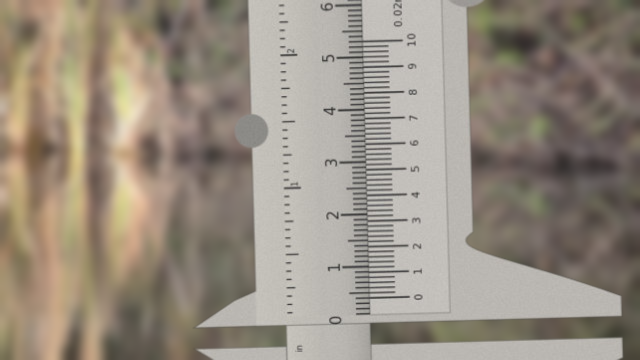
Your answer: **4.0** mm
